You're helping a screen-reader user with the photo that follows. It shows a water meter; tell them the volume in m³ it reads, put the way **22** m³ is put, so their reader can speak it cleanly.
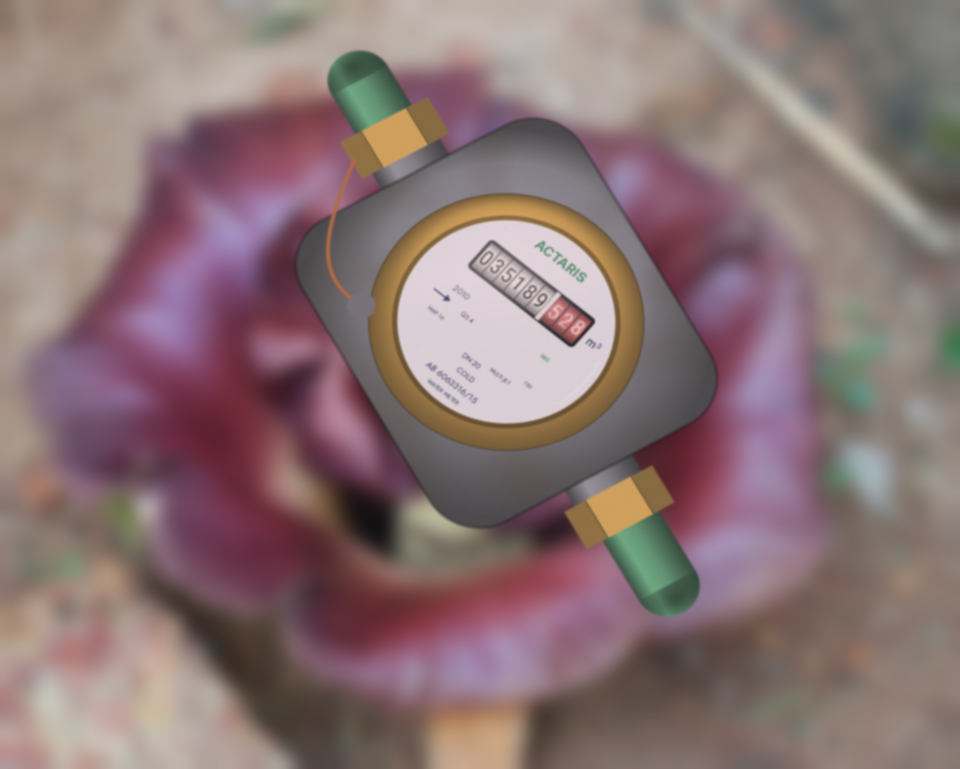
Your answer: **35189.528** m³
